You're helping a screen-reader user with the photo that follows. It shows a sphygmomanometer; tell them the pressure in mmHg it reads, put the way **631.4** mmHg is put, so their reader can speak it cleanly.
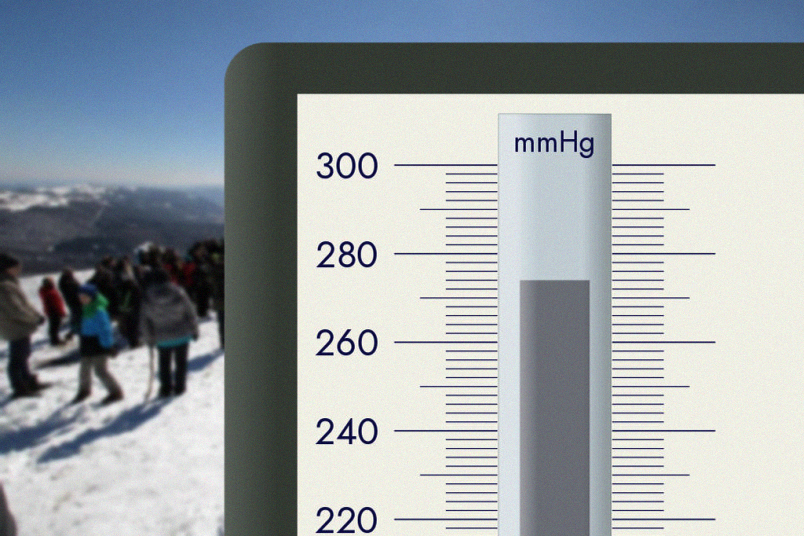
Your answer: **274** mmHg
